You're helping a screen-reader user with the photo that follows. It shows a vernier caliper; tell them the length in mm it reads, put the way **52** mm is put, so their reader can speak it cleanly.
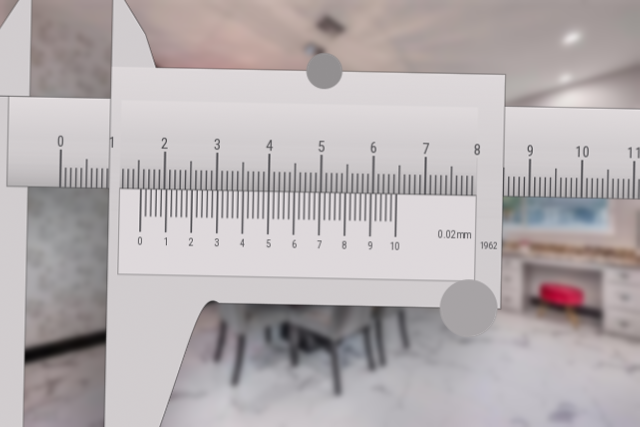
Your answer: **15.5** mm
